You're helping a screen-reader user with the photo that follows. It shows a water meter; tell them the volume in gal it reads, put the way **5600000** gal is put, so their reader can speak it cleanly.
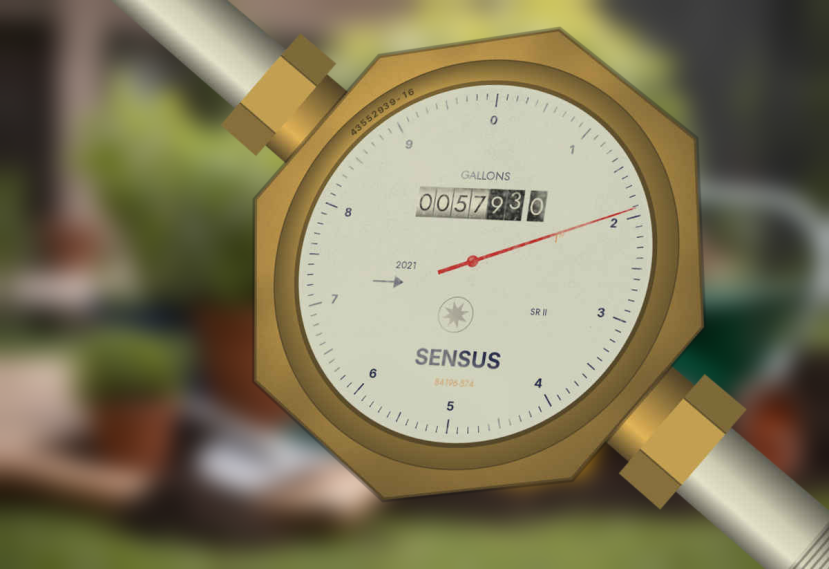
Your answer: **57931.9** gal
